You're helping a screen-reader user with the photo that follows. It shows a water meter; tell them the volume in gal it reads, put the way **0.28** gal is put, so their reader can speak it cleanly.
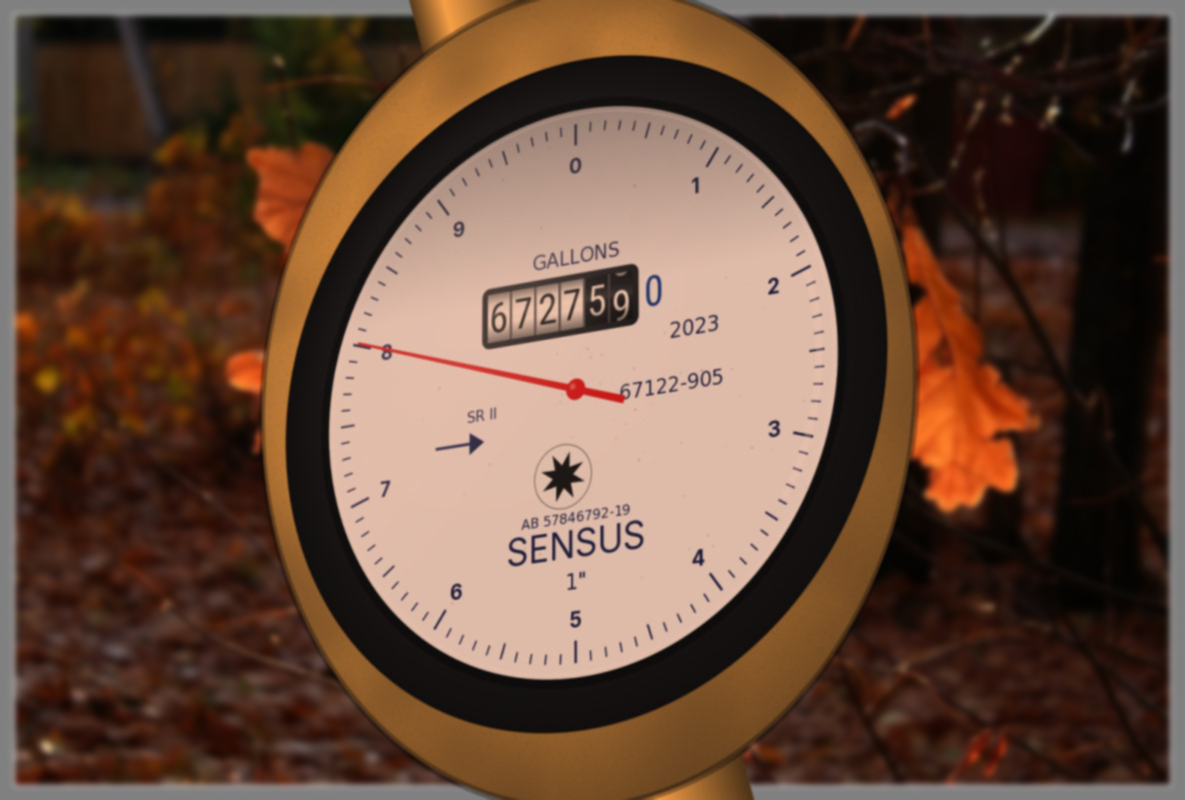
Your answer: **6727588.0** gal
